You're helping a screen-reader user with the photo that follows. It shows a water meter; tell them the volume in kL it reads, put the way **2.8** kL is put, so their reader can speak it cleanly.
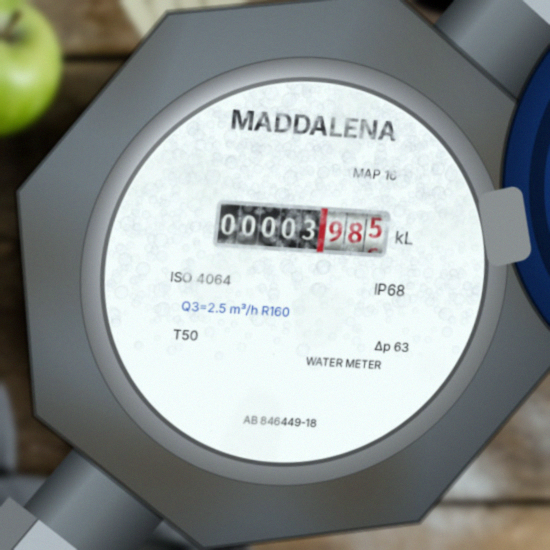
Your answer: **3.985** kL
